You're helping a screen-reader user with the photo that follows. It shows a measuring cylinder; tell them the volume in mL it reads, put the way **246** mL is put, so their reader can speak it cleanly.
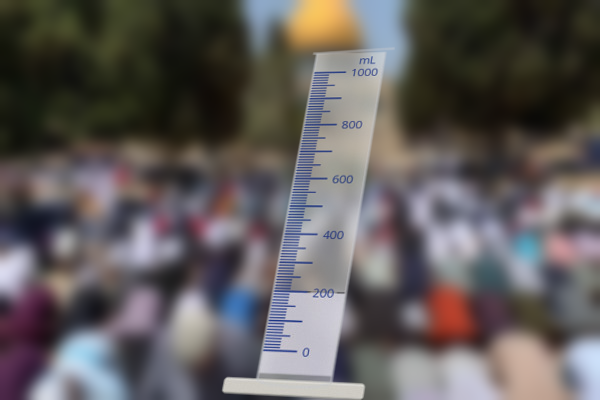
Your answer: **200** mL
